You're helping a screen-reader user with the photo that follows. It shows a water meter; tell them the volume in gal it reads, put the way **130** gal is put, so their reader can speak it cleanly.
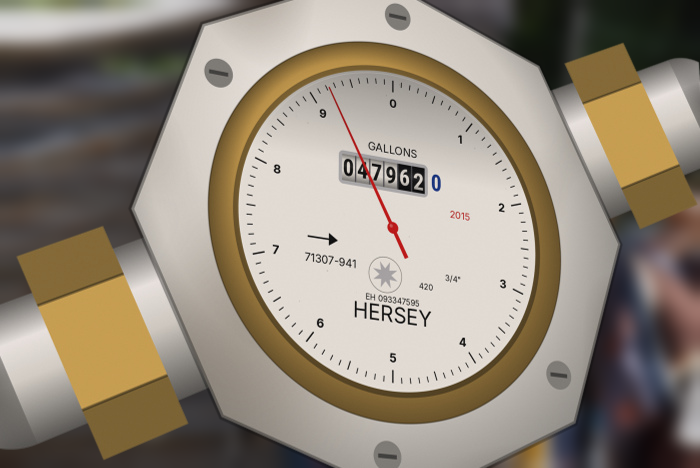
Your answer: **479619.2** gal
